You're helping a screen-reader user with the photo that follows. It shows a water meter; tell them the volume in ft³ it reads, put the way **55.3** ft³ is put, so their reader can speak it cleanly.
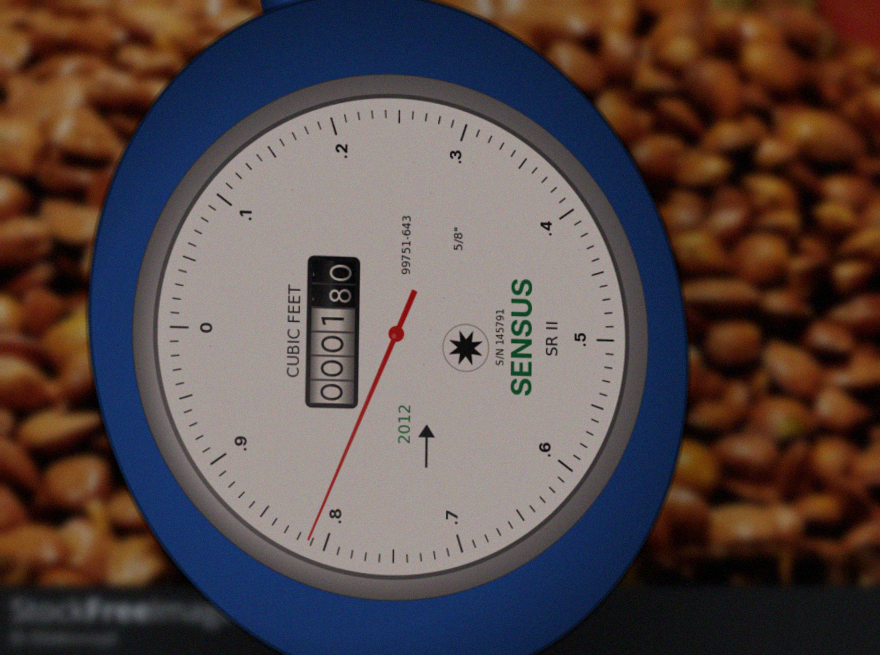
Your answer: **179.81** ft³
